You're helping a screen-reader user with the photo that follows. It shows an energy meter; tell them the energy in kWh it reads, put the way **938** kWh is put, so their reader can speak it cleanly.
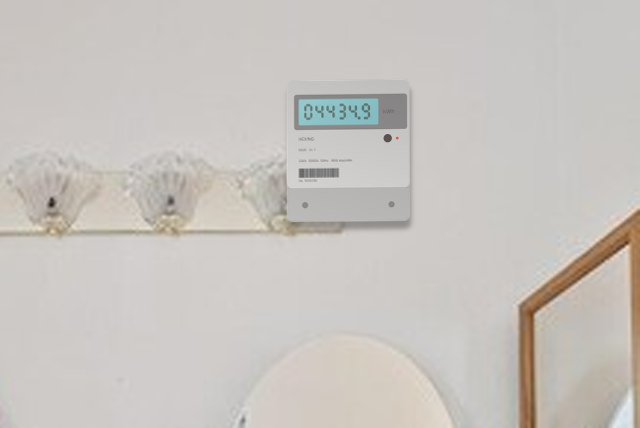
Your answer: **4434.9** kWh
